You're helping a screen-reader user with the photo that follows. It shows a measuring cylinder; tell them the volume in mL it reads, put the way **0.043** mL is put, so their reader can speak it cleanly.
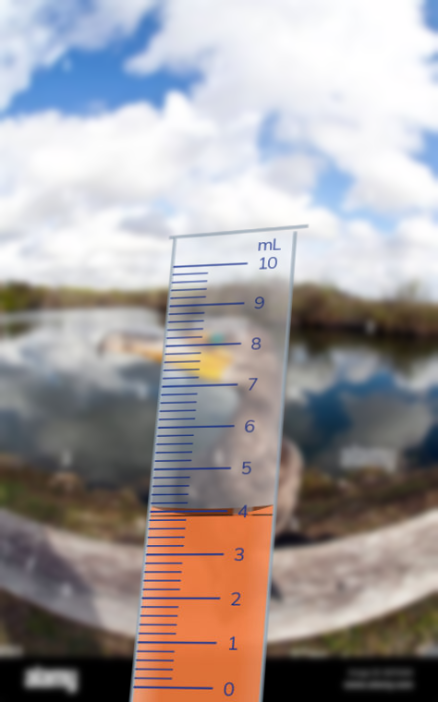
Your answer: **3.9** mL
